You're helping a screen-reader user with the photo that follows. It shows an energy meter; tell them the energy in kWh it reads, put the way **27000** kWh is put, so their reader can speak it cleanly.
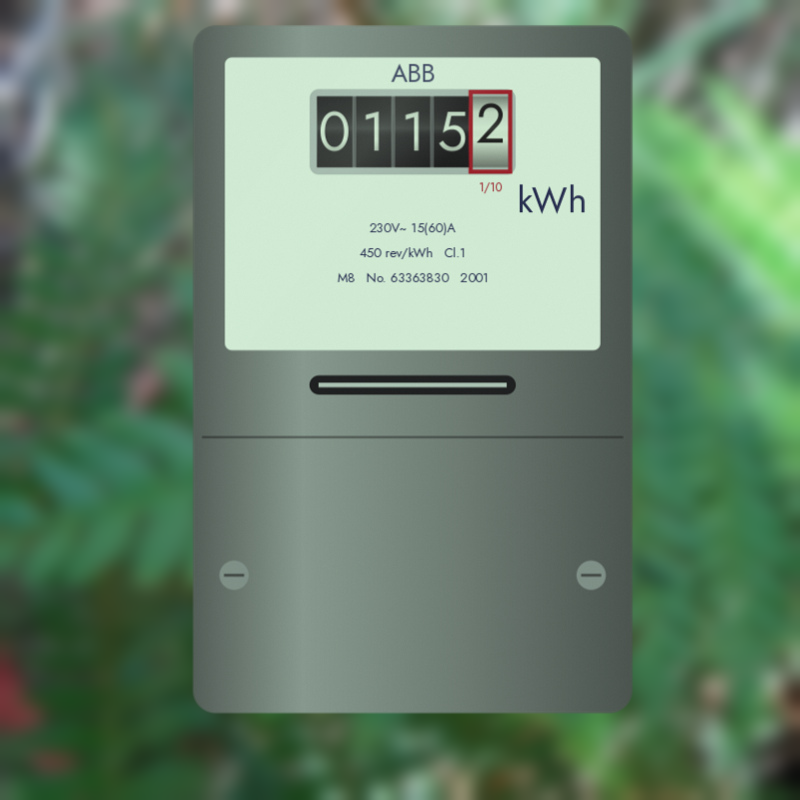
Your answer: **115.2** kWh
